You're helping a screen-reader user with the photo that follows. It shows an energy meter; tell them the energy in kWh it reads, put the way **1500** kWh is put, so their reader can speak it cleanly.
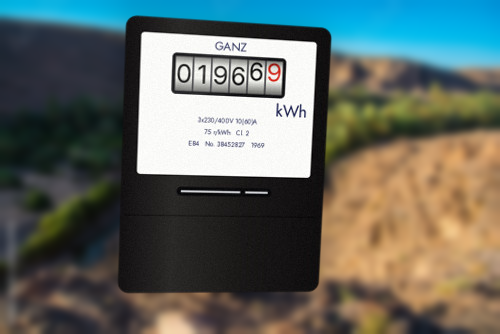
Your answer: **1966.9** kWh
